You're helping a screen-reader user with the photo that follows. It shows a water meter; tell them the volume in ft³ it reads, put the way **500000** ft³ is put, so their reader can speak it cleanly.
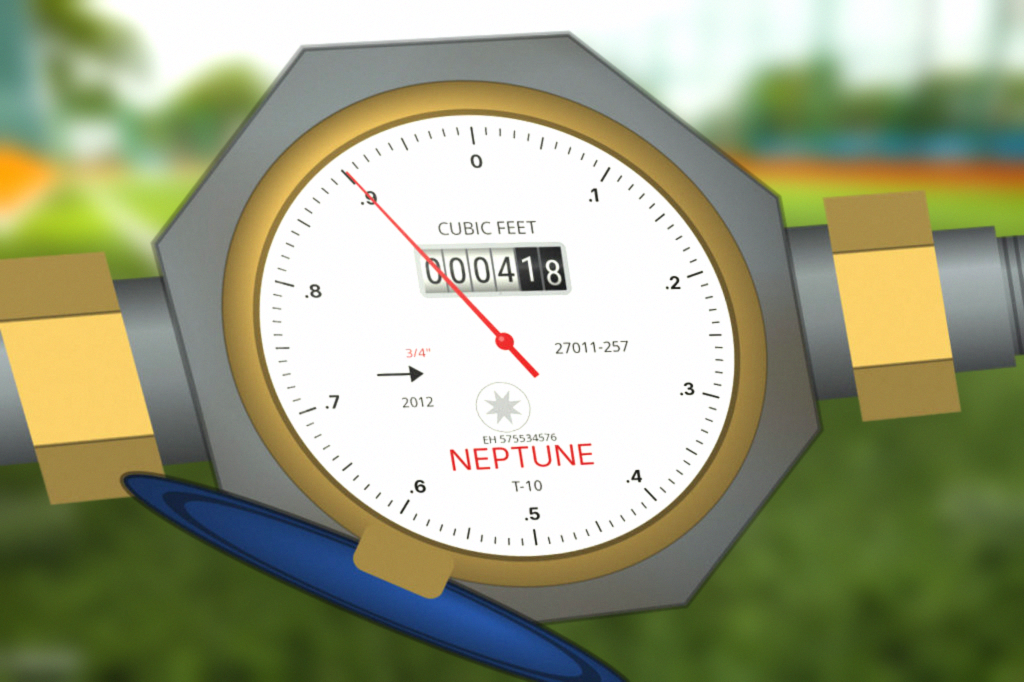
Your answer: **417.90** ft³
